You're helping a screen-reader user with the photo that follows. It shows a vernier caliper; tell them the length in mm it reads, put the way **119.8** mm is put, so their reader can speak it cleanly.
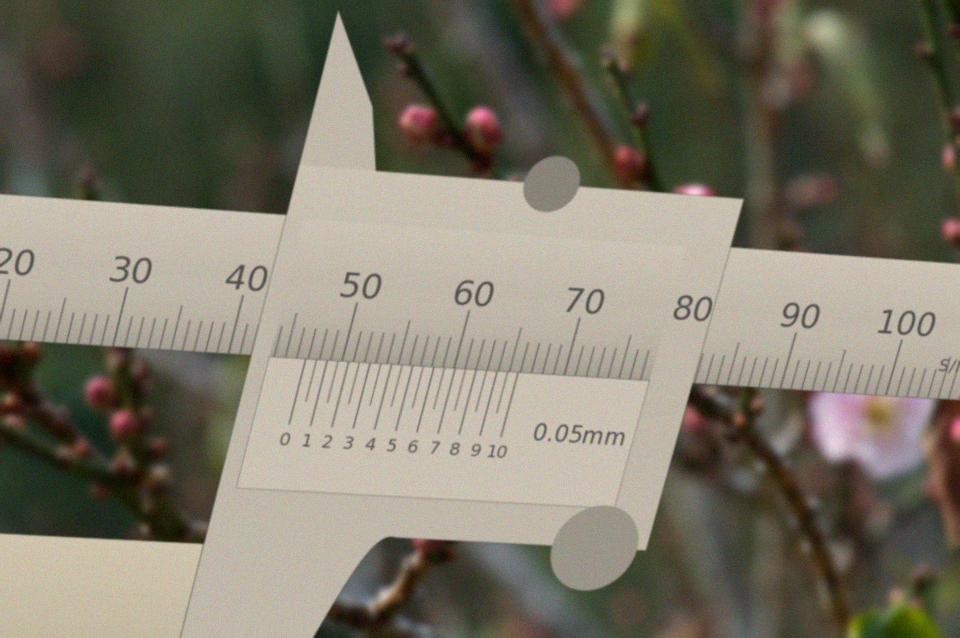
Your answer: **46.8** mm
